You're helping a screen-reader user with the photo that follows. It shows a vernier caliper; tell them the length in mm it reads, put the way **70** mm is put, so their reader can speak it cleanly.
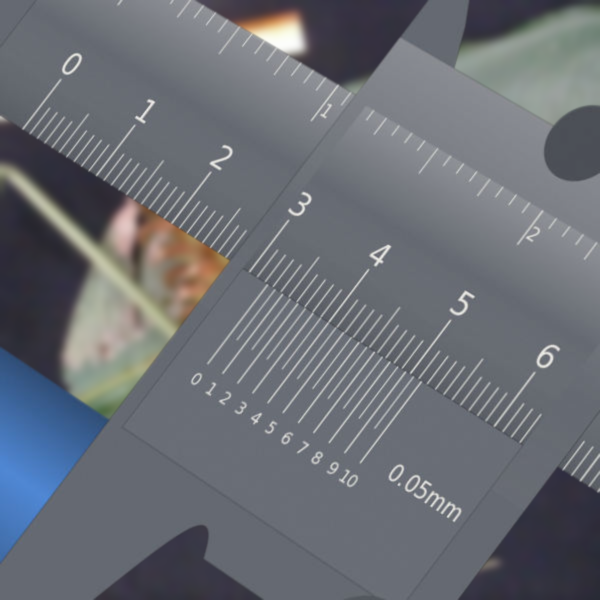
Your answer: **32.4** mm
